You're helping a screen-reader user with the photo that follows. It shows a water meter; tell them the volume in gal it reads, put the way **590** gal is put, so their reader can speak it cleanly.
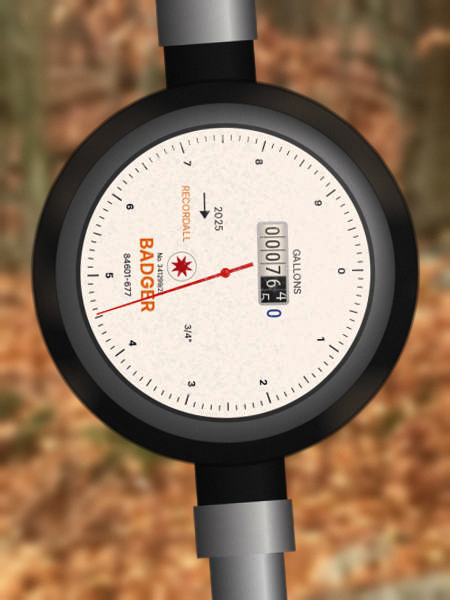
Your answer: **7644.5** gal
